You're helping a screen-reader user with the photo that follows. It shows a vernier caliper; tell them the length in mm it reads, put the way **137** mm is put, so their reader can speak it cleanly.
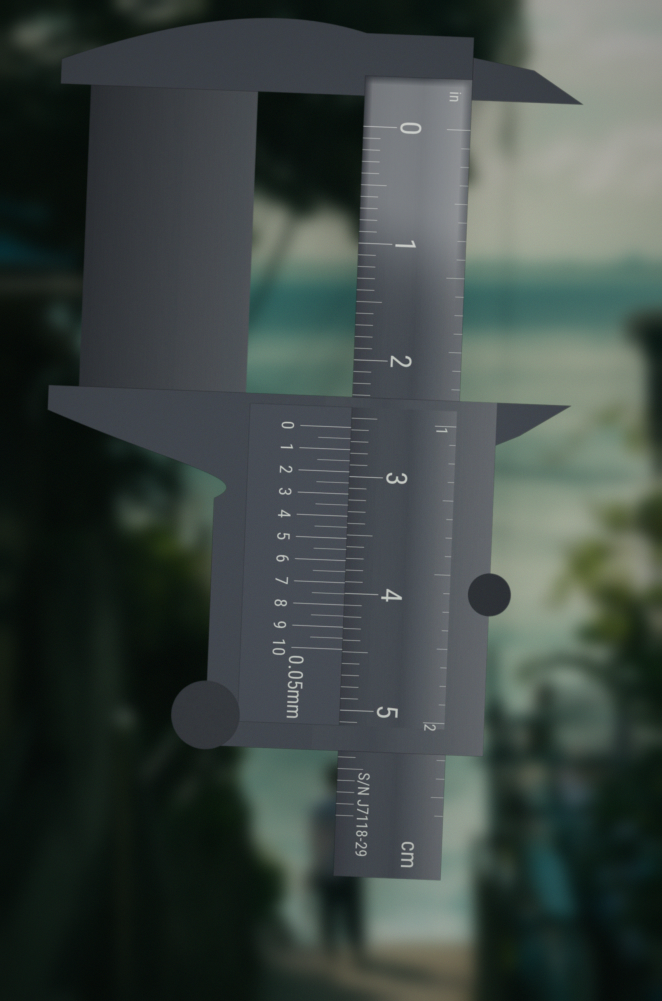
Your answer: **25.8** mm
